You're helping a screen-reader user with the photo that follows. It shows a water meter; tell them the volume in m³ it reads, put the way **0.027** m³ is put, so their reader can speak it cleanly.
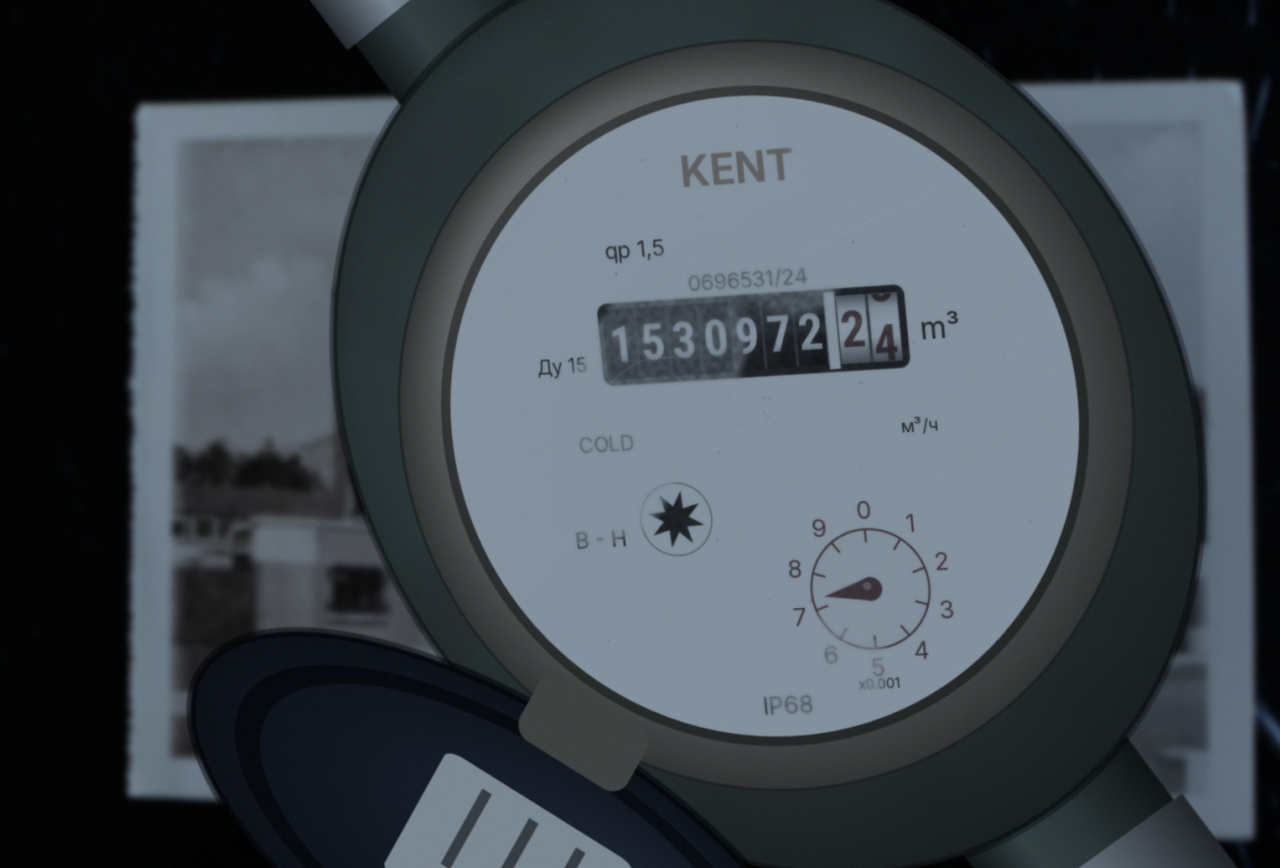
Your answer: **1530972.237** m³
